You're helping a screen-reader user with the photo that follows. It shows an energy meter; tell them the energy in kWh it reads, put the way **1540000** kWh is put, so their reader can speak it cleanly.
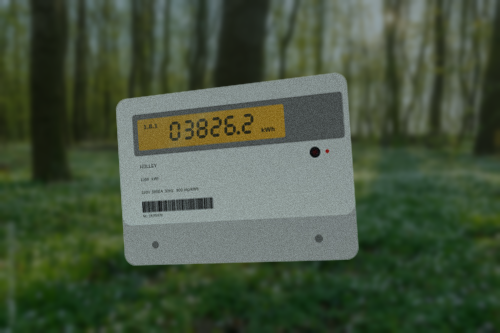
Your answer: **3826.2** kWh
